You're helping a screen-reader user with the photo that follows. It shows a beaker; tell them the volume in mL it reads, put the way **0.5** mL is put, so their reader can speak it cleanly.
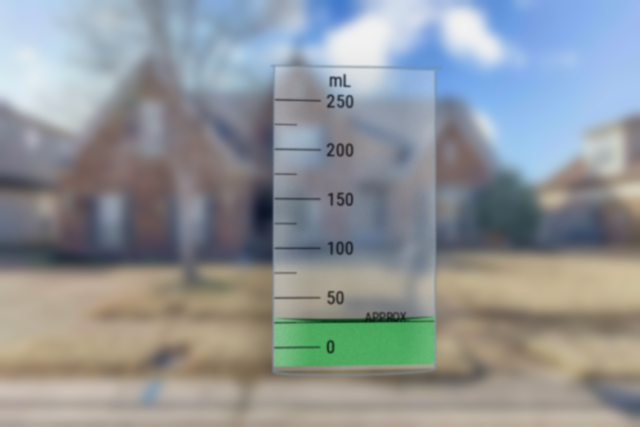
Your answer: **25** mL
